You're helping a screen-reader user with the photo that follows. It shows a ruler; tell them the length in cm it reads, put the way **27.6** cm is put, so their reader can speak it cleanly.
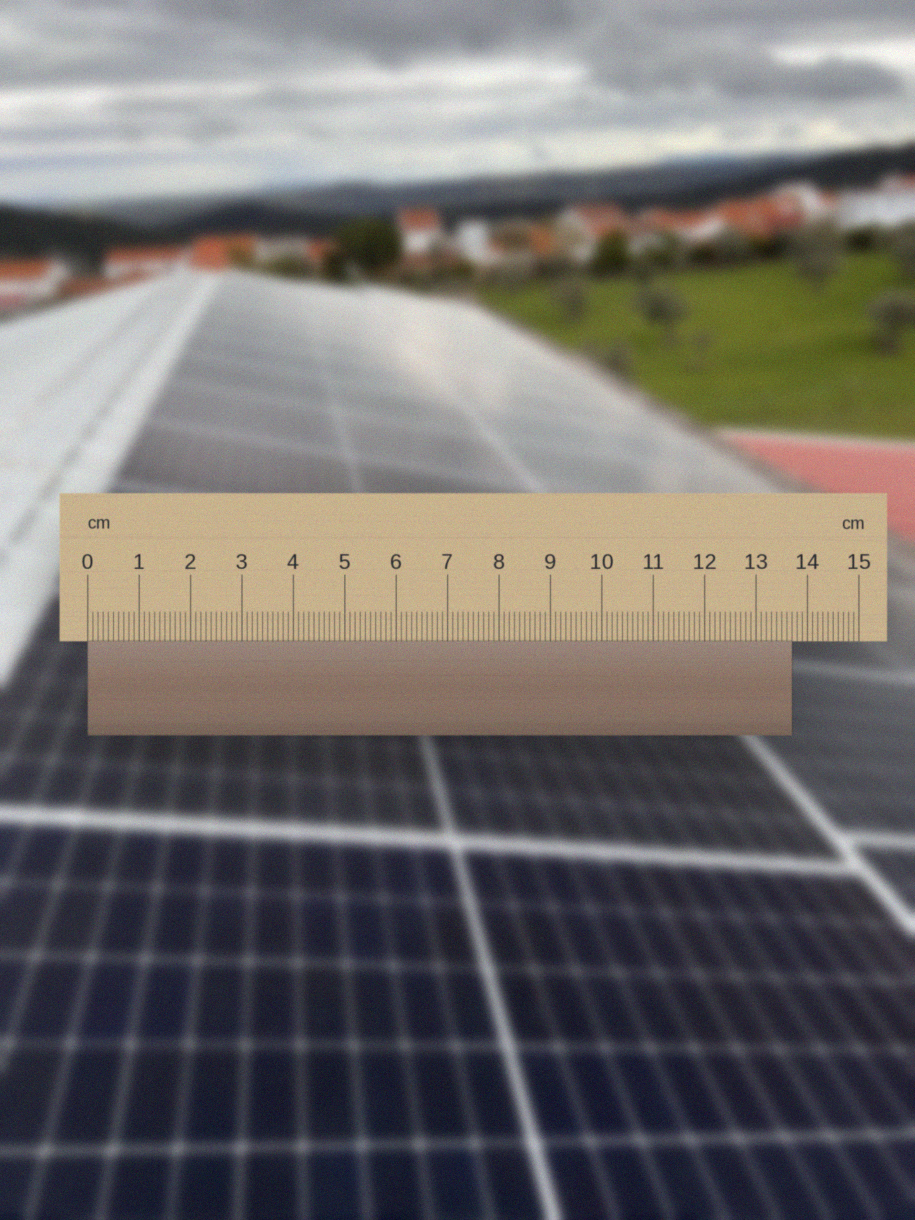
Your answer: **13.7** cm
